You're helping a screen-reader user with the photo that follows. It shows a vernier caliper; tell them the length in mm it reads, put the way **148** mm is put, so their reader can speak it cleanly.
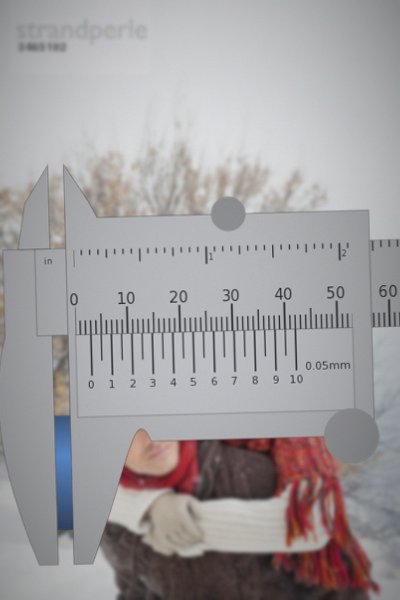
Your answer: **3.0** mm
